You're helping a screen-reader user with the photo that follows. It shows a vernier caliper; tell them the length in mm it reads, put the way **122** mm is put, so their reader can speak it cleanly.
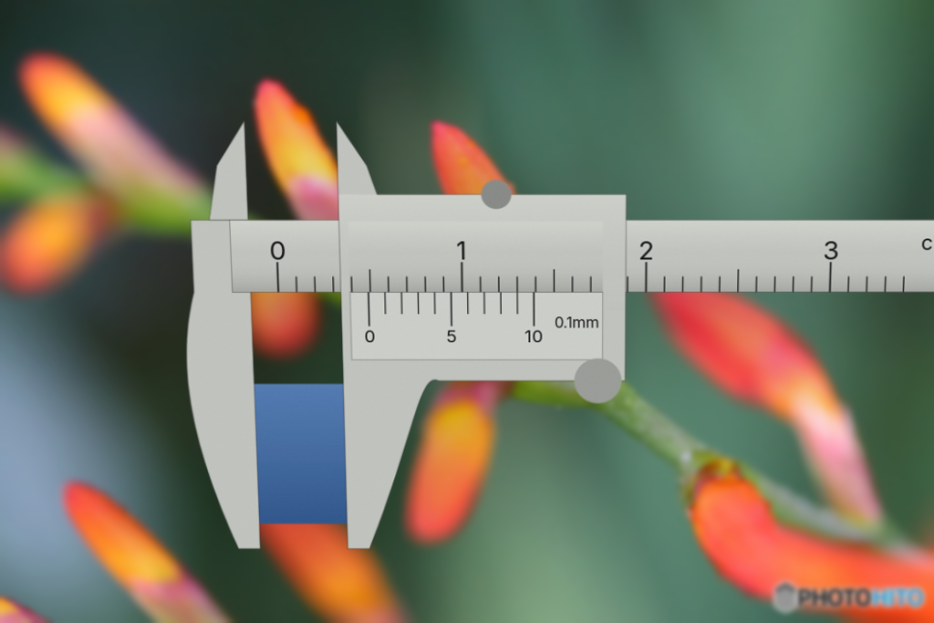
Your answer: **4.9** mm
